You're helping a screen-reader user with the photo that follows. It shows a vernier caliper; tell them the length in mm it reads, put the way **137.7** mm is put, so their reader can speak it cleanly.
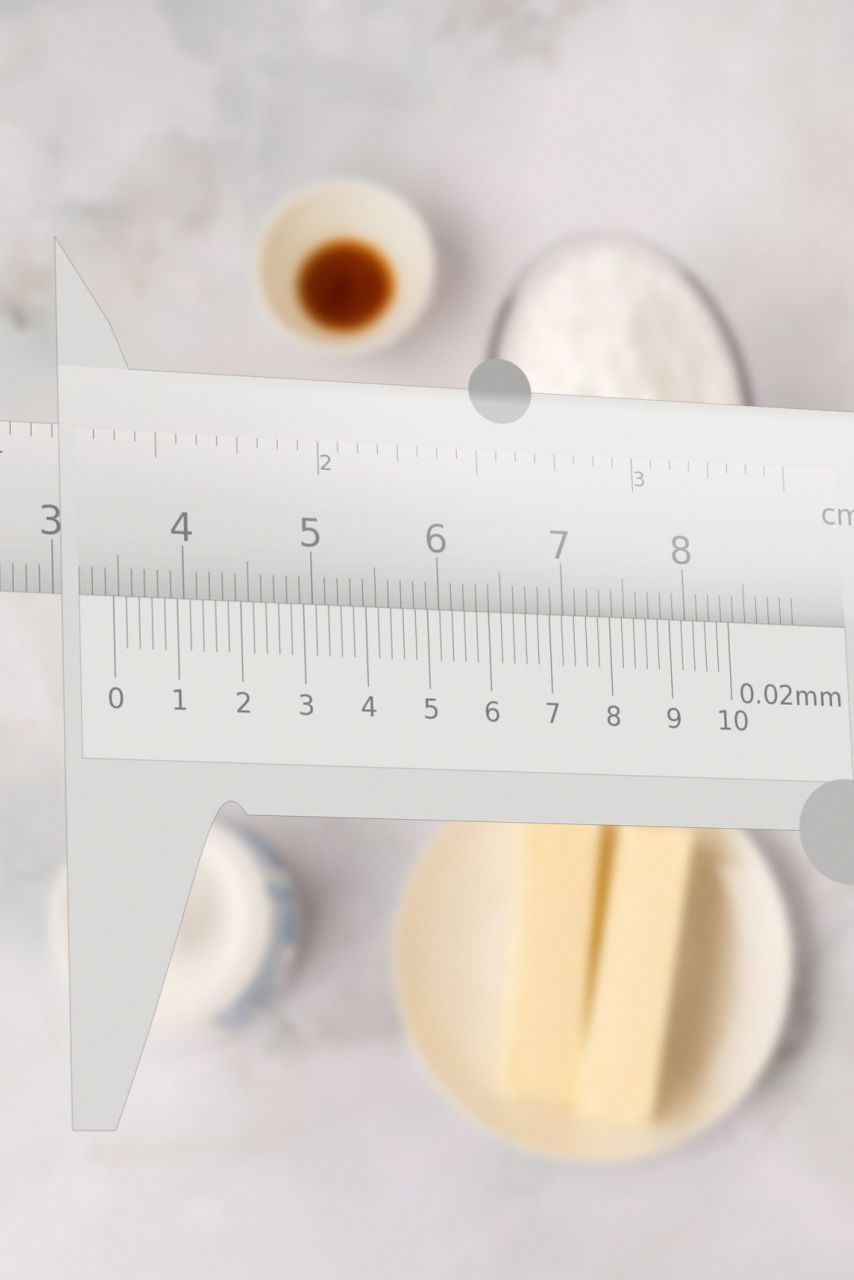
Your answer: **34.6** mm
